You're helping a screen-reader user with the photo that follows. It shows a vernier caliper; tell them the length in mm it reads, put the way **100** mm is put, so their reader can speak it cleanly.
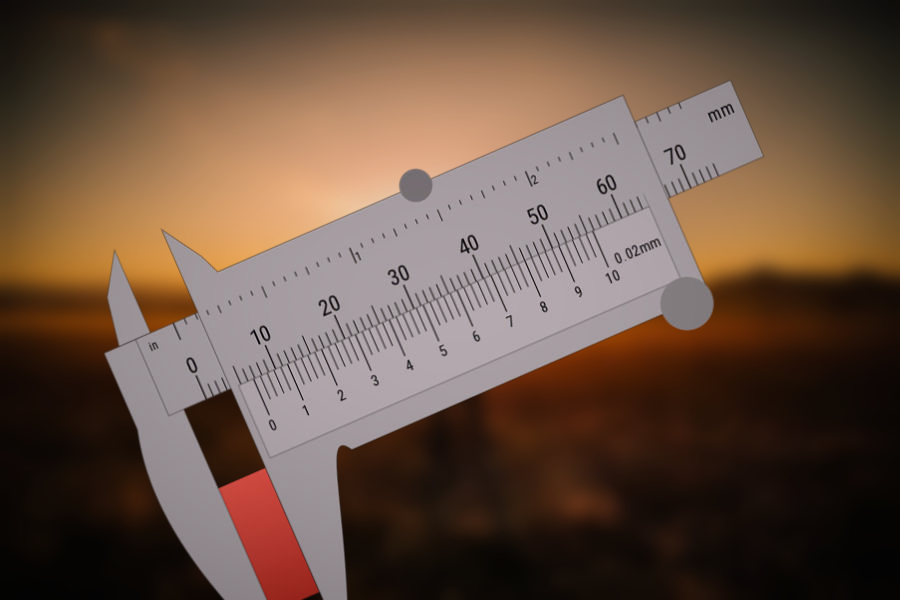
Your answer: **6.8** mm
